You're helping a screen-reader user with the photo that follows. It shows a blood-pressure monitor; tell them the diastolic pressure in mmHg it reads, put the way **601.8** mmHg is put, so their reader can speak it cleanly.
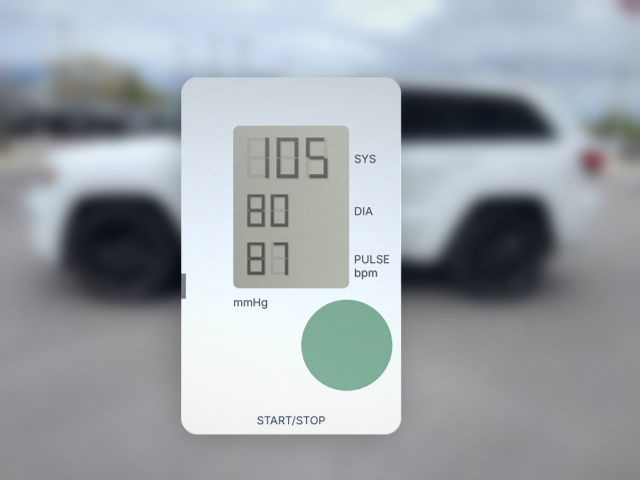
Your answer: **80** mmHg
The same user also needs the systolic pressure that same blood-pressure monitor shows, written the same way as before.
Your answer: **105** mmHg
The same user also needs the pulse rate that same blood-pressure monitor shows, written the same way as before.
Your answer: **87** bpm
